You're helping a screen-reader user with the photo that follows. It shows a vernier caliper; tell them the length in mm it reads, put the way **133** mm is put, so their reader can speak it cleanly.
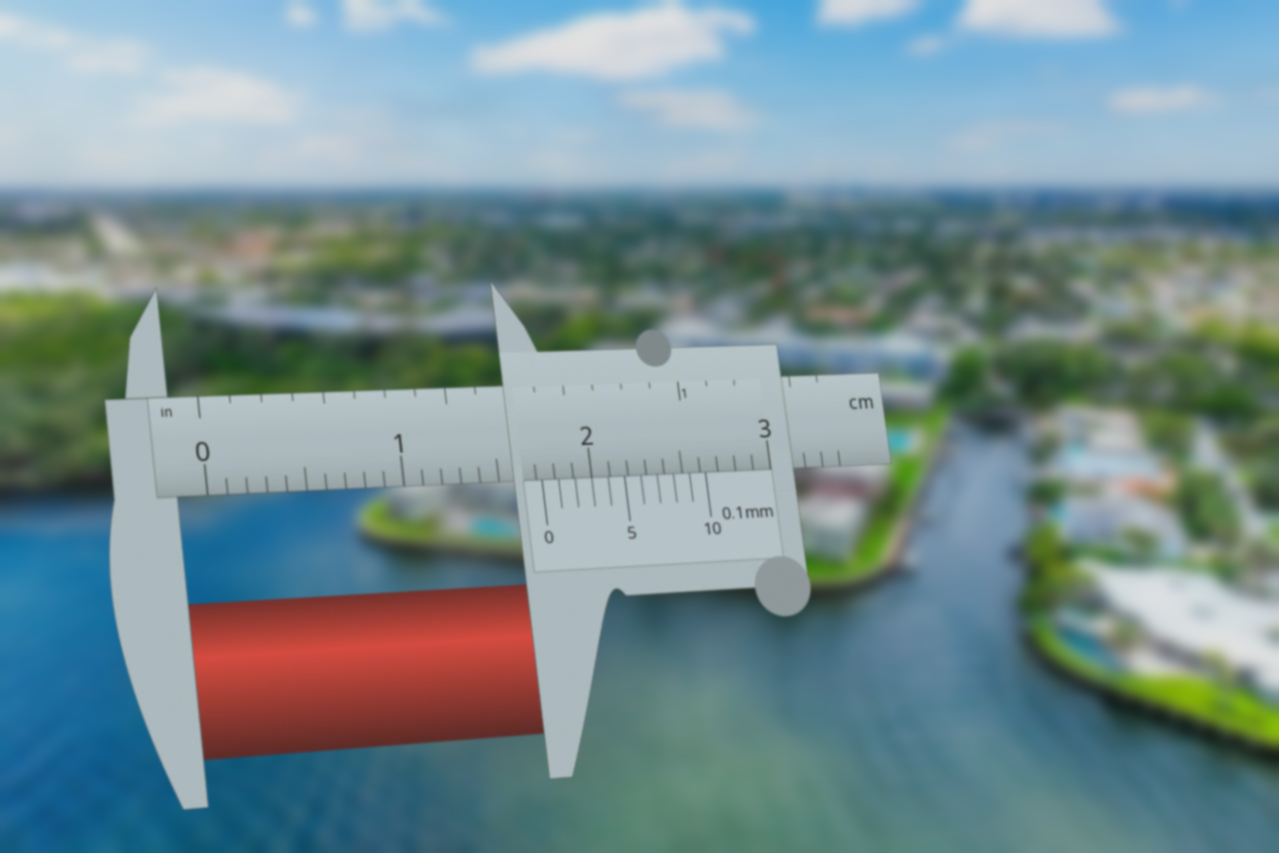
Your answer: **17.3** mm
